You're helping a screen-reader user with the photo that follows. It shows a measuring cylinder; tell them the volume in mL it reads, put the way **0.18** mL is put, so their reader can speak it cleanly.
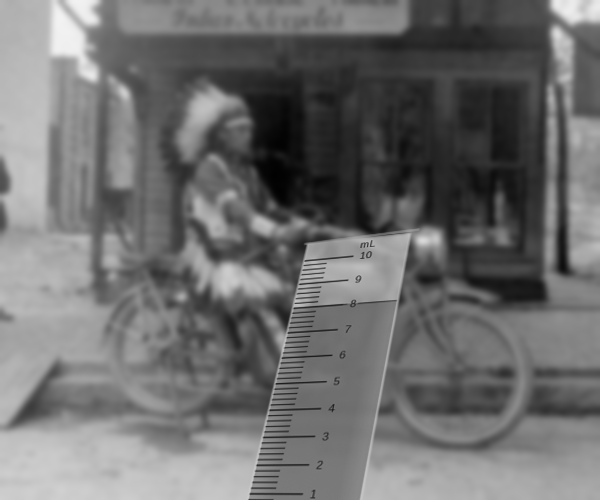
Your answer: **8** mL
